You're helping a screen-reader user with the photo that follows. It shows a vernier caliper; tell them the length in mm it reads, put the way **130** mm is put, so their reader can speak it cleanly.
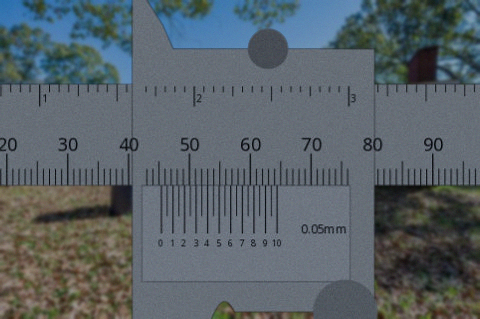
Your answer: **45.4** mm
